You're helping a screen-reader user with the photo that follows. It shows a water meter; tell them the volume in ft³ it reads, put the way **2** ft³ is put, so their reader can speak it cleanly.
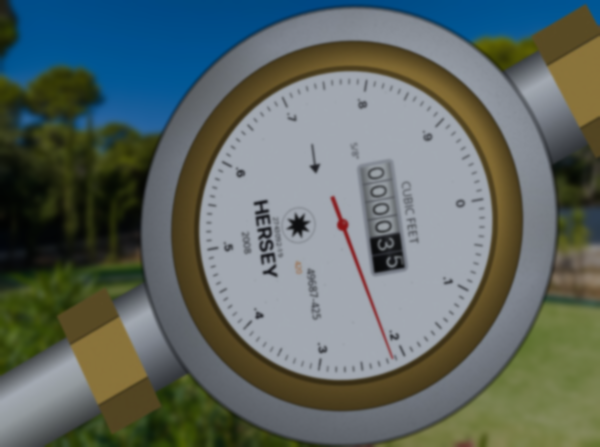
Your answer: **35.21** ft³
